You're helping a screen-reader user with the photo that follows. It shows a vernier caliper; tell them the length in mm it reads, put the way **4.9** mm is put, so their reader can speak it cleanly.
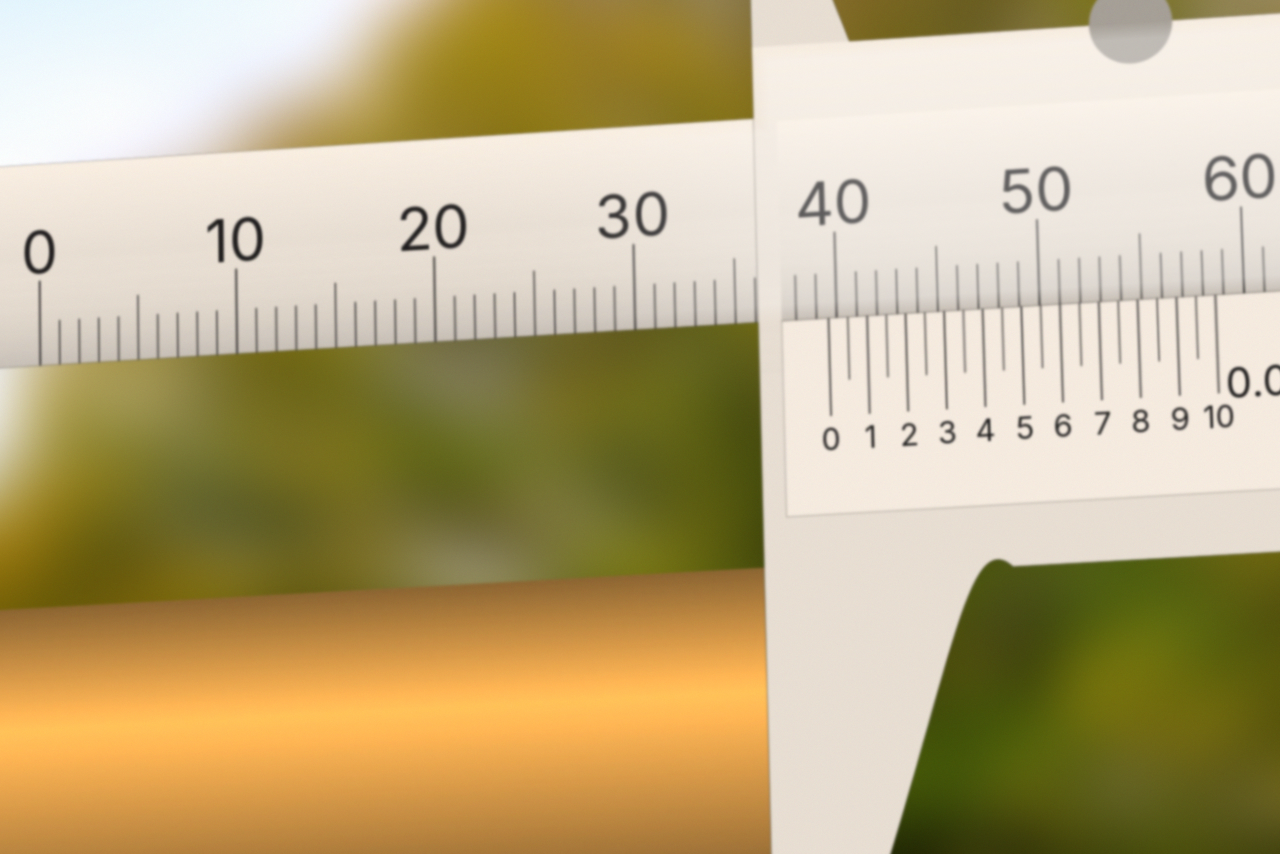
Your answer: **39.6** mm
